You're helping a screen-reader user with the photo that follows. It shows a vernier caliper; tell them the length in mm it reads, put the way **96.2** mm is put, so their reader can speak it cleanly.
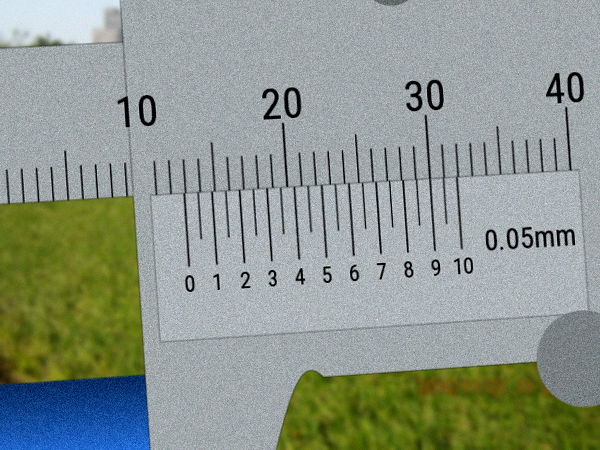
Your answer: **12.9** mm
